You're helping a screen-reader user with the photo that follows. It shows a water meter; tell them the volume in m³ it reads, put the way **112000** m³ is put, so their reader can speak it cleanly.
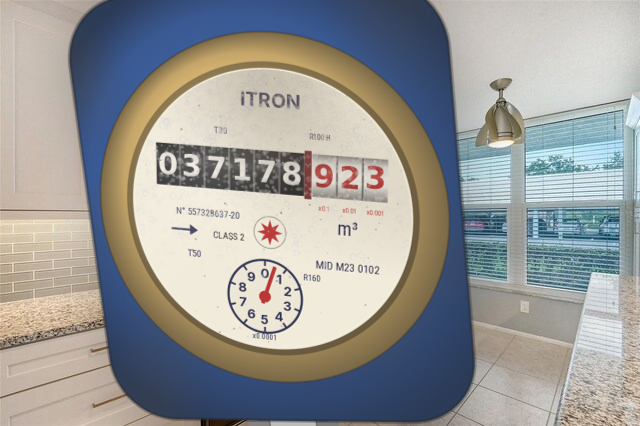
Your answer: **37178.9230** m³
